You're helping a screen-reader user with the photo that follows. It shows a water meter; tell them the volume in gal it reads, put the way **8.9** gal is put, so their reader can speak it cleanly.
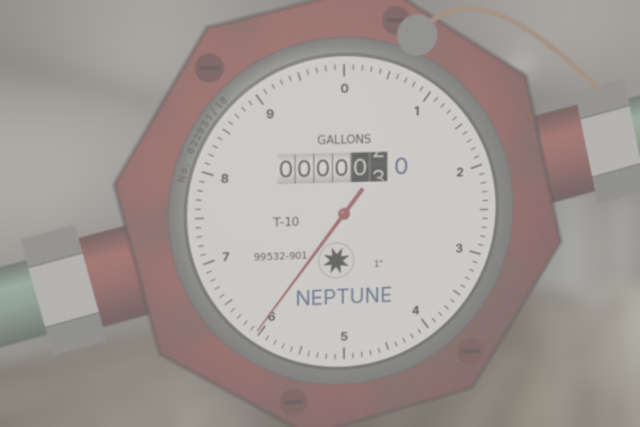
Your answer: **26.0** gal
